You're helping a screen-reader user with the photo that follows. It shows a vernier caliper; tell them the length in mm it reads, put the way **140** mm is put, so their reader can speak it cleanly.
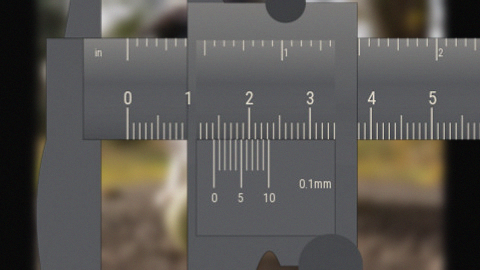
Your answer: **14.2** mm
